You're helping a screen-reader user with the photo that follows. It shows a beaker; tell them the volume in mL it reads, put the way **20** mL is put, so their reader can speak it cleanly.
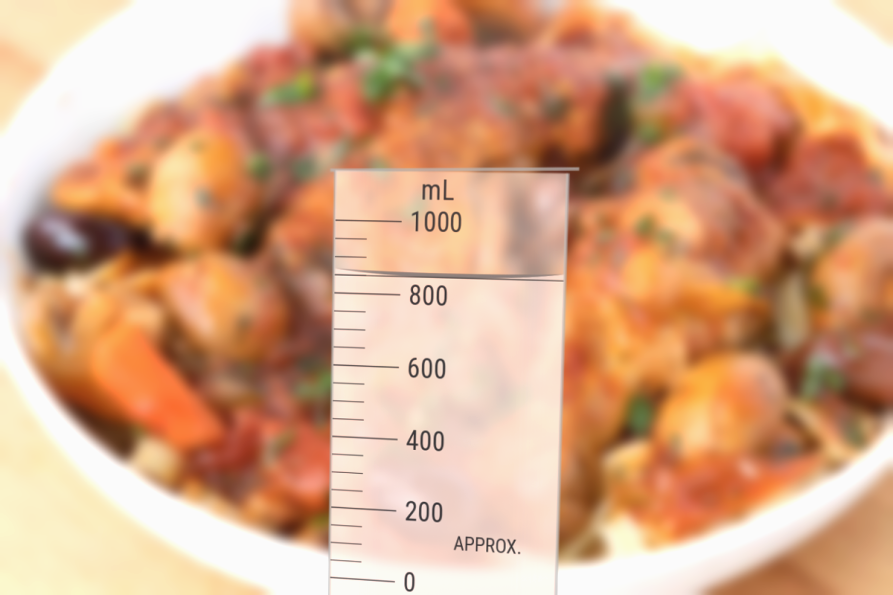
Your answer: **850** mL
